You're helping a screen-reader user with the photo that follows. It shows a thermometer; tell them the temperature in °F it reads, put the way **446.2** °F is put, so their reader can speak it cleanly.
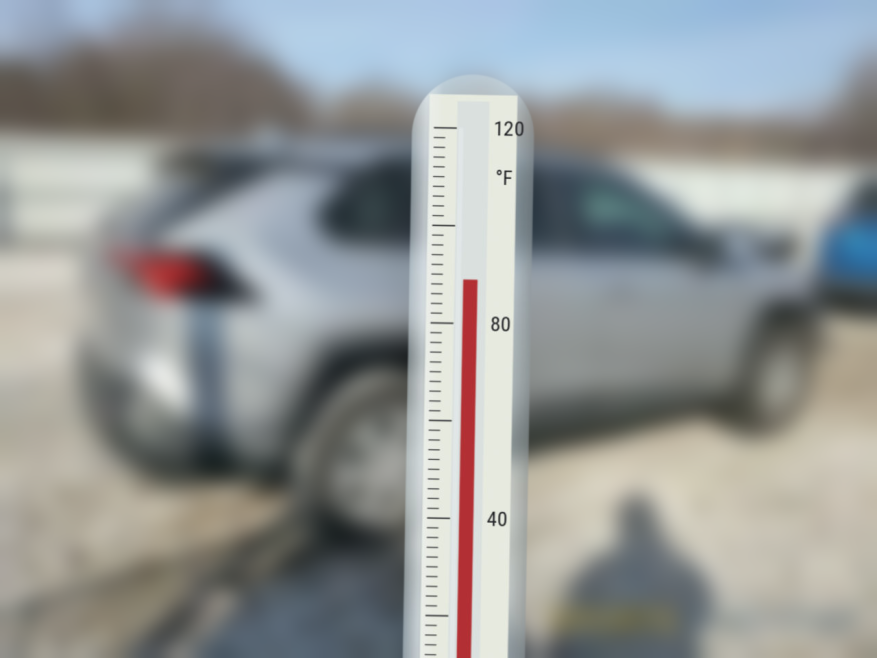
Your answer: **89** °F
